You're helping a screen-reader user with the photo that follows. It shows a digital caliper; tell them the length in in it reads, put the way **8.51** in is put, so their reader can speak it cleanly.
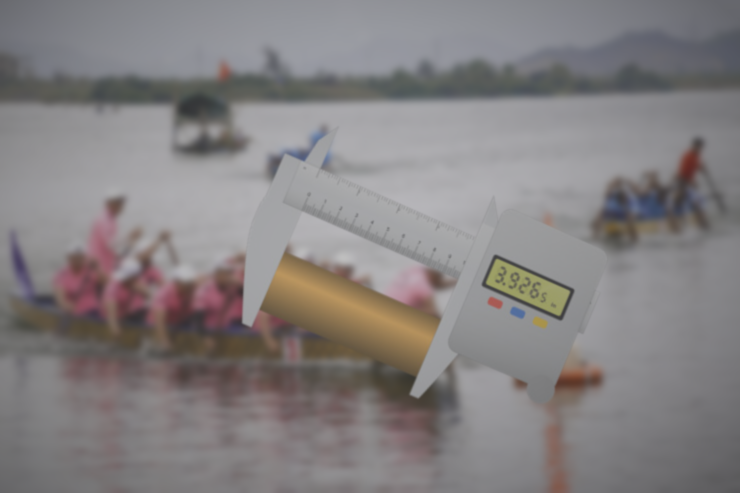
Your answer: **3.9265** in
